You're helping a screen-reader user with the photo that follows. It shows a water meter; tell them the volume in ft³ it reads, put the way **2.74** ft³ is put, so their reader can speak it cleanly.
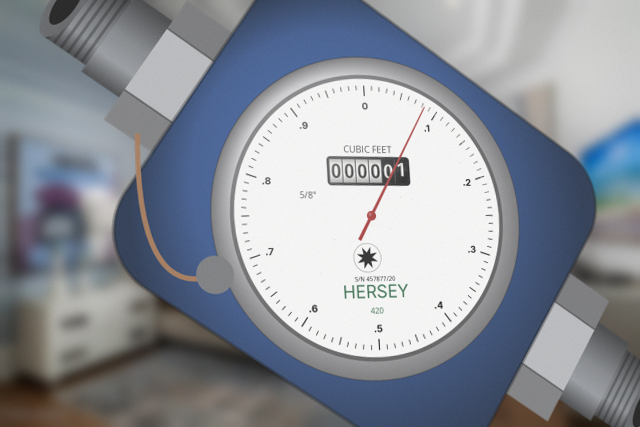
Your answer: **1.08** ft³
